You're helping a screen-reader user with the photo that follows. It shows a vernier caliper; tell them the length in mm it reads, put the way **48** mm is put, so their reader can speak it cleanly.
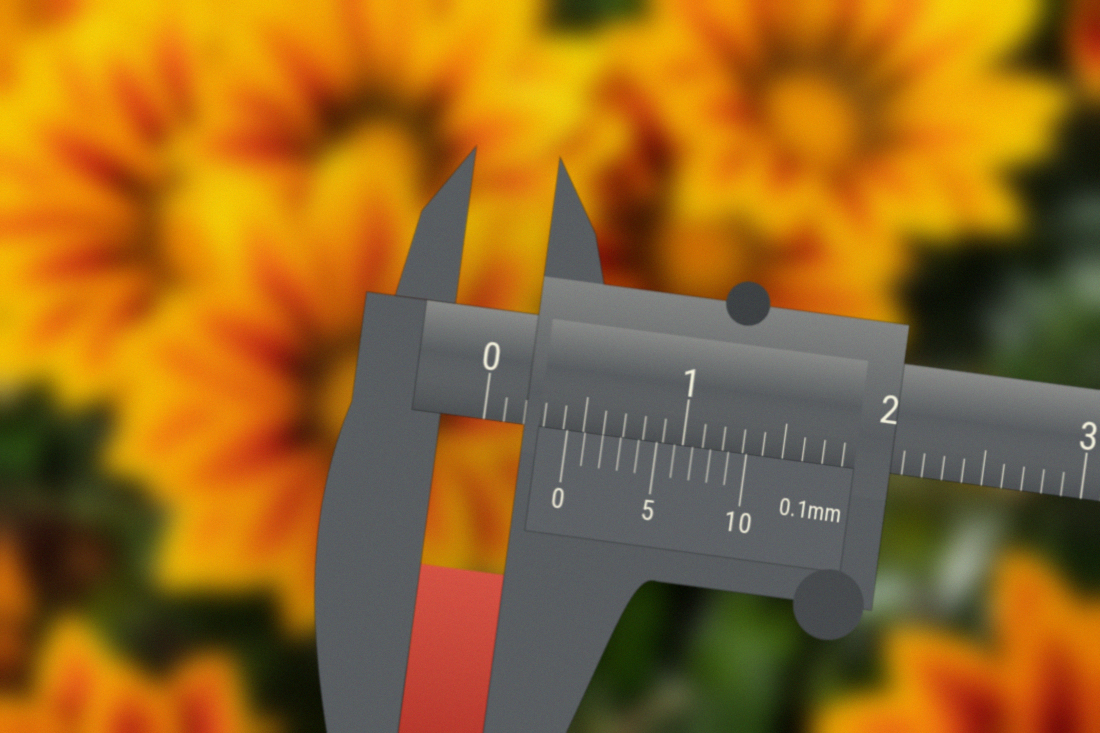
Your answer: **4.2** mm
